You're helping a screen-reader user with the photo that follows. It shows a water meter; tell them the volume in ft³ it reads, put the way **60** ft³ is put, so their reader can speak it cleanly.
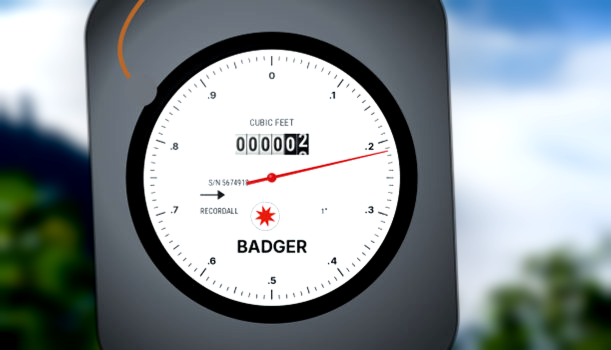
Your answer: **2.21** ft³
